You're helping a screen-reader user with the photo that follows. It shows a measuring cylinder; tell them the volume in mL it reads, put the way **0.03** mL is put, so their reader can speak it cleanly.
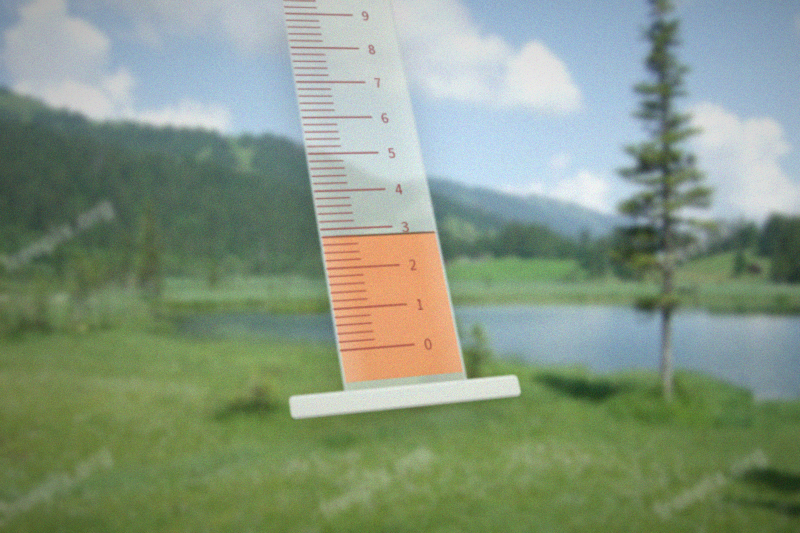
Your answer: **2.8** mL
